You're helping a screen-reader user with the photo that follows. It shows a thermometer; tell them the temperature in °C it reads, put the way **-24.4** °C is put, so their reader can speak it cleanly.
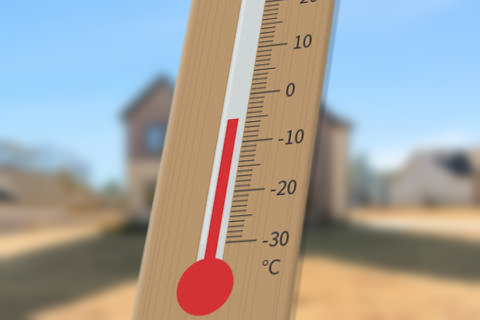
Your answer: **-5** °C
